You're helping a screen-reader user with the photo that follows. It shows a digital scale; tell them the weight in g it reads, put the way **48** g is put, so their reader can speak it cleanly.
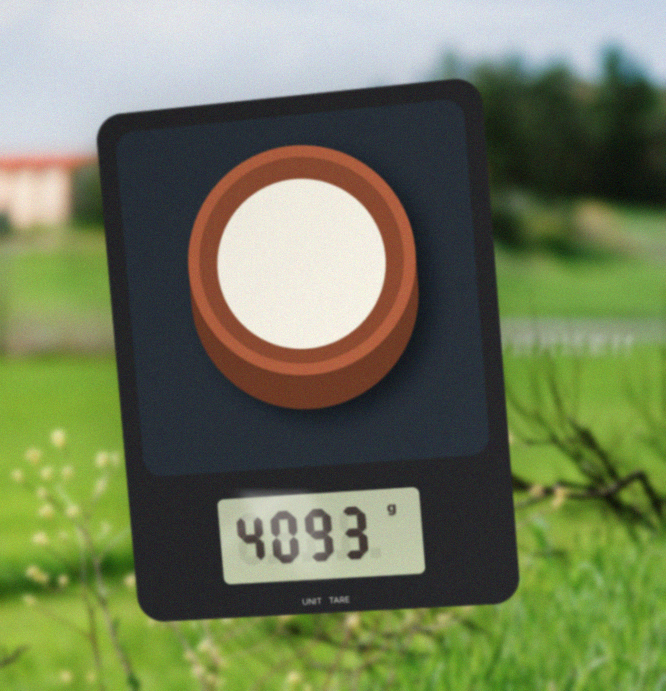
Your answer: **4093** g
